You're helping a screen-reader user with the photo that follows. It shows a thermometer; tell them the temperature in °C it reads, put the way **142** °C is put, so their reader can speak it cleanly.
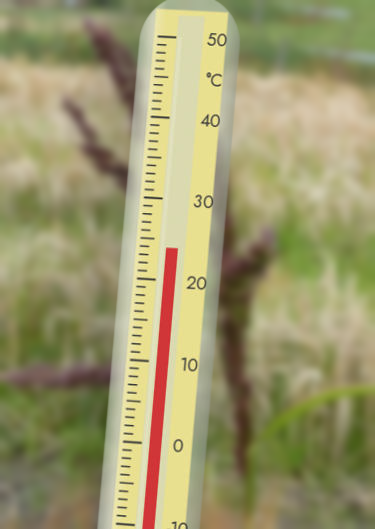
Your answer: **24** °C
